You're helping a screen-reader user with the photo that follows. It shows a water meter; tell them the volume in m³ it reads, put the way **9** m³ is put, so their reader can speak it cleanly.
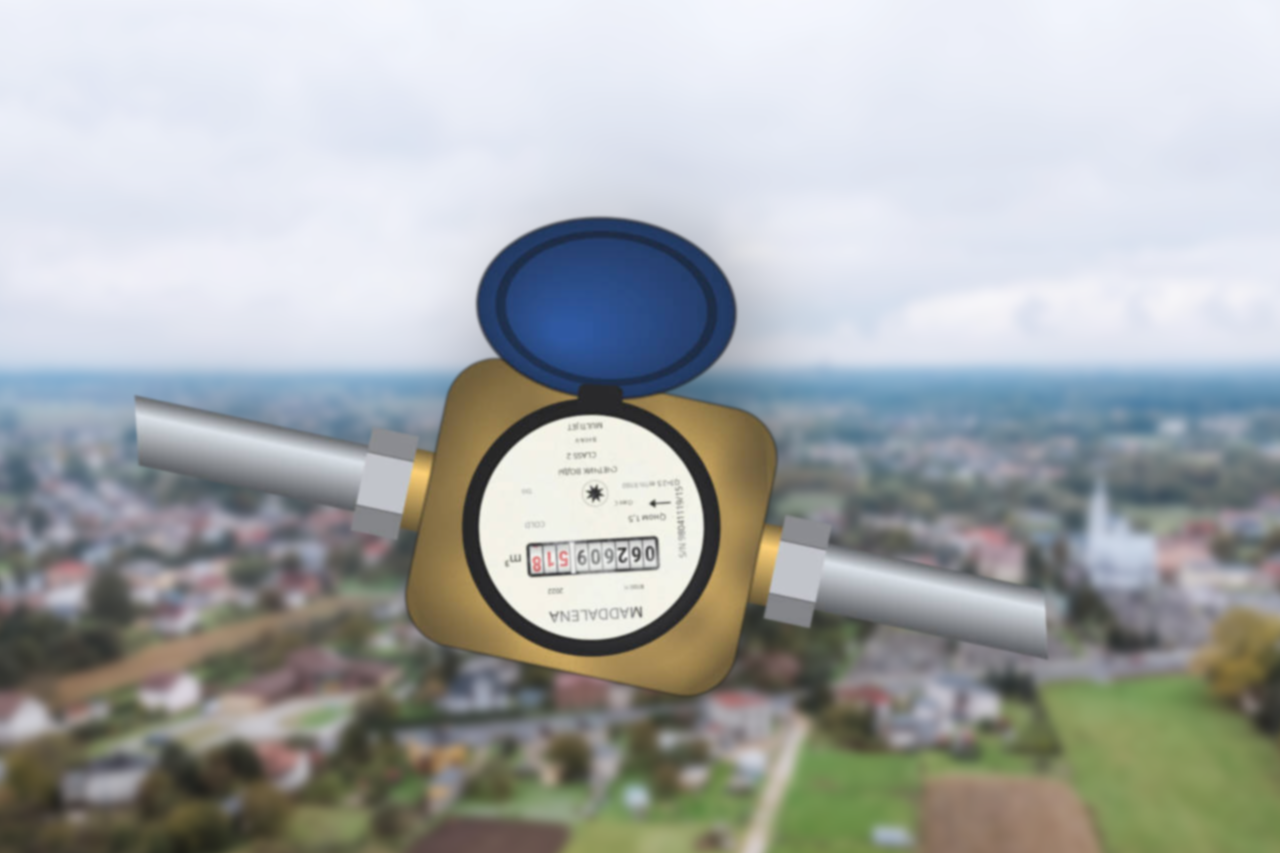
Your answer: **62609.518** m³
